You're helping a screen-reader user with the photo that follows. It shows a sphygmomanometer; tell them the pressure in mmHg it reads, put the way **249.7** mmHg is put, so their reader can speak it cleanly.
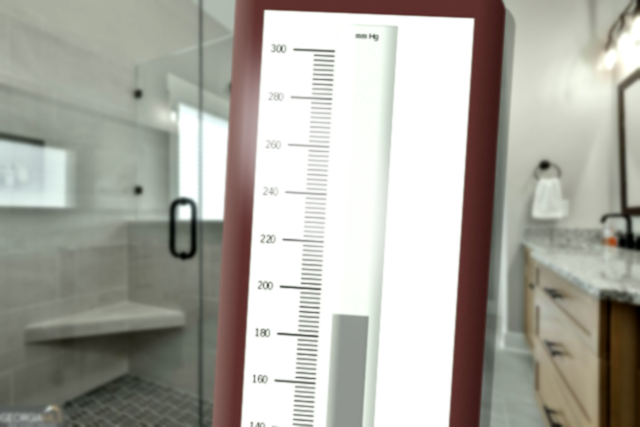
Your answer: **190** mmHg
